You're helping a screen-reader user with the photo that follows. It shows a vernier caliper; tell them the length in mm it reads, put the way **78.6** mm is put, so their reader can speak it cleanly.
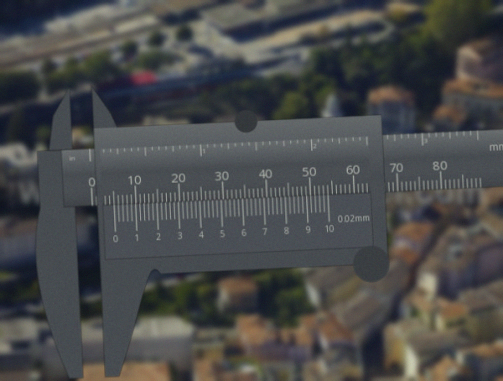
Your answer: **5.0** mm
